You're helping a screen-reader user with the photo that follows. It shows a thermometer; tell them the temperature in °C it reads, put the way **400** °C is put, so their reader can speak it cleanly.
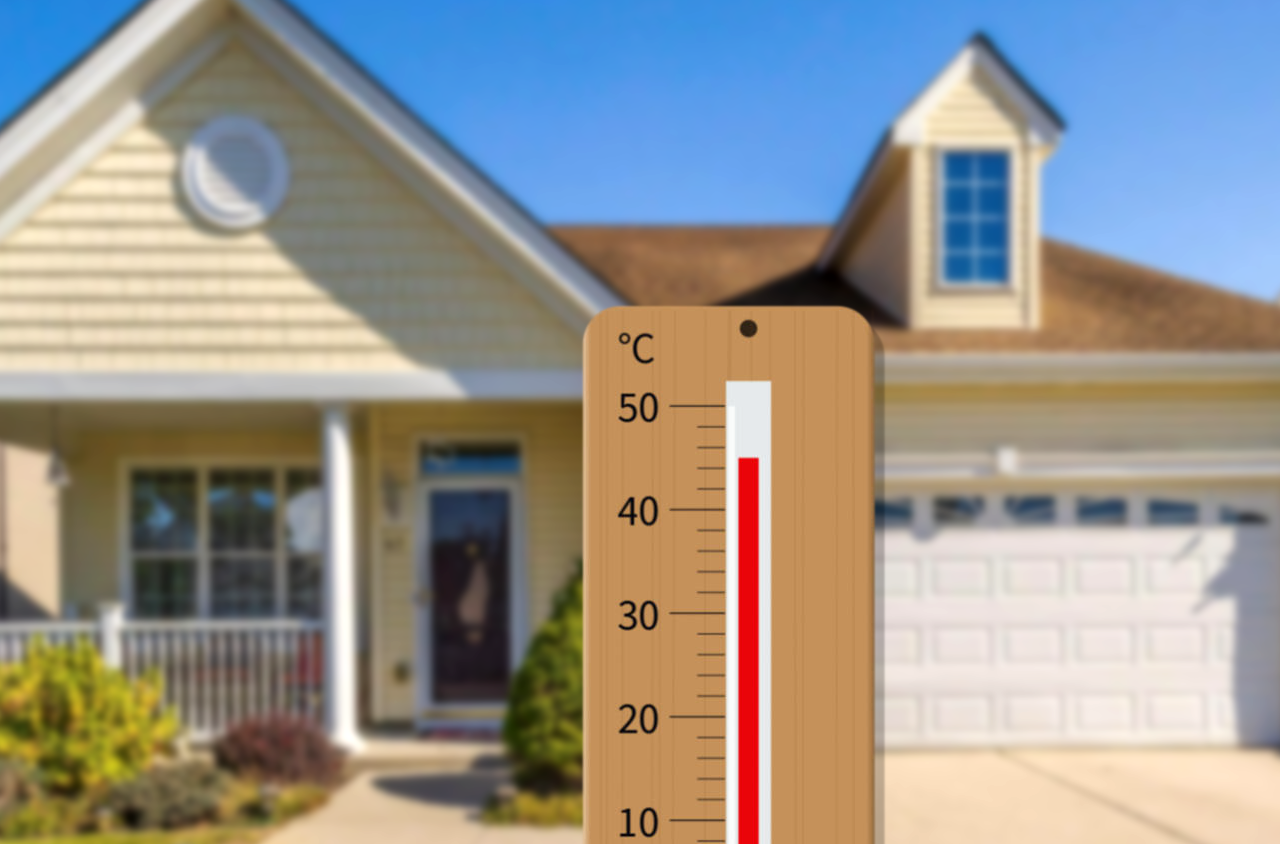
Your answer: **45** °C
